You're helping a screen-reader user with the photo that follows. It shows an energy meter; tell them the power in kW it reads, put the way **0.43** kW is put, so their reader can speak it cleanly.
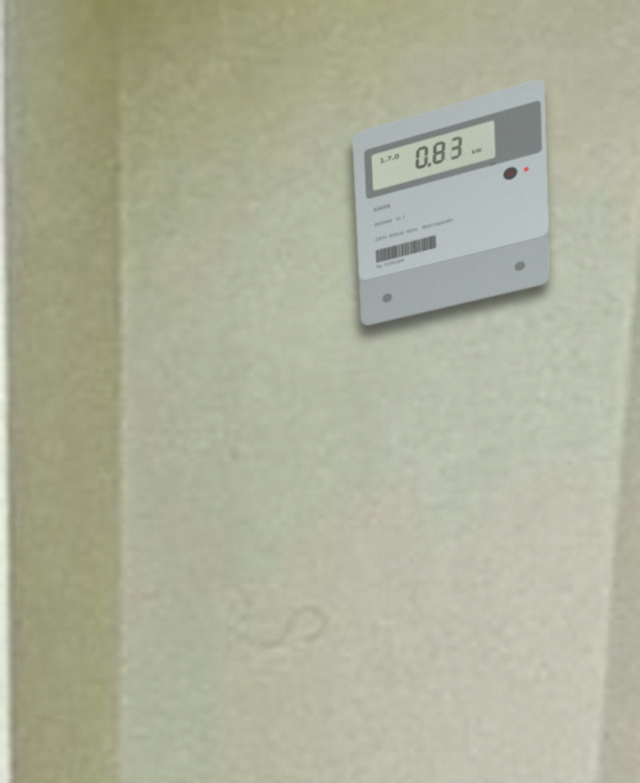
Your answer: **0.83** kW
